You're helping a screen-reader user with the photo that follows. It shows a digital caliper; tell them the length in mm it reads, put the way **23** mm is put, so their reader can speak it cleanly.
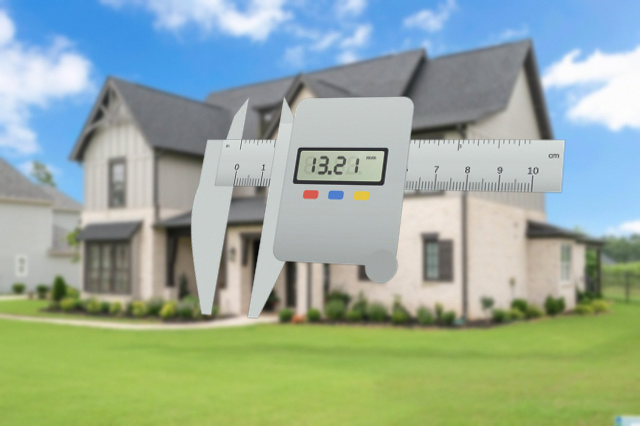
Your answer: **13.21** mm
